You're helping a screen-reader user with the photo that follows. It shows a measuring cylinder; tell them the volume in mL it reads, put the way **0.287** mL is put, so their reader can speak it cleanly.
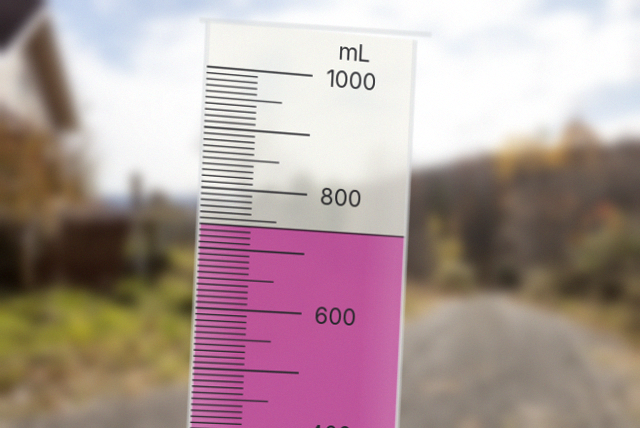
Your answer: **740** mL
